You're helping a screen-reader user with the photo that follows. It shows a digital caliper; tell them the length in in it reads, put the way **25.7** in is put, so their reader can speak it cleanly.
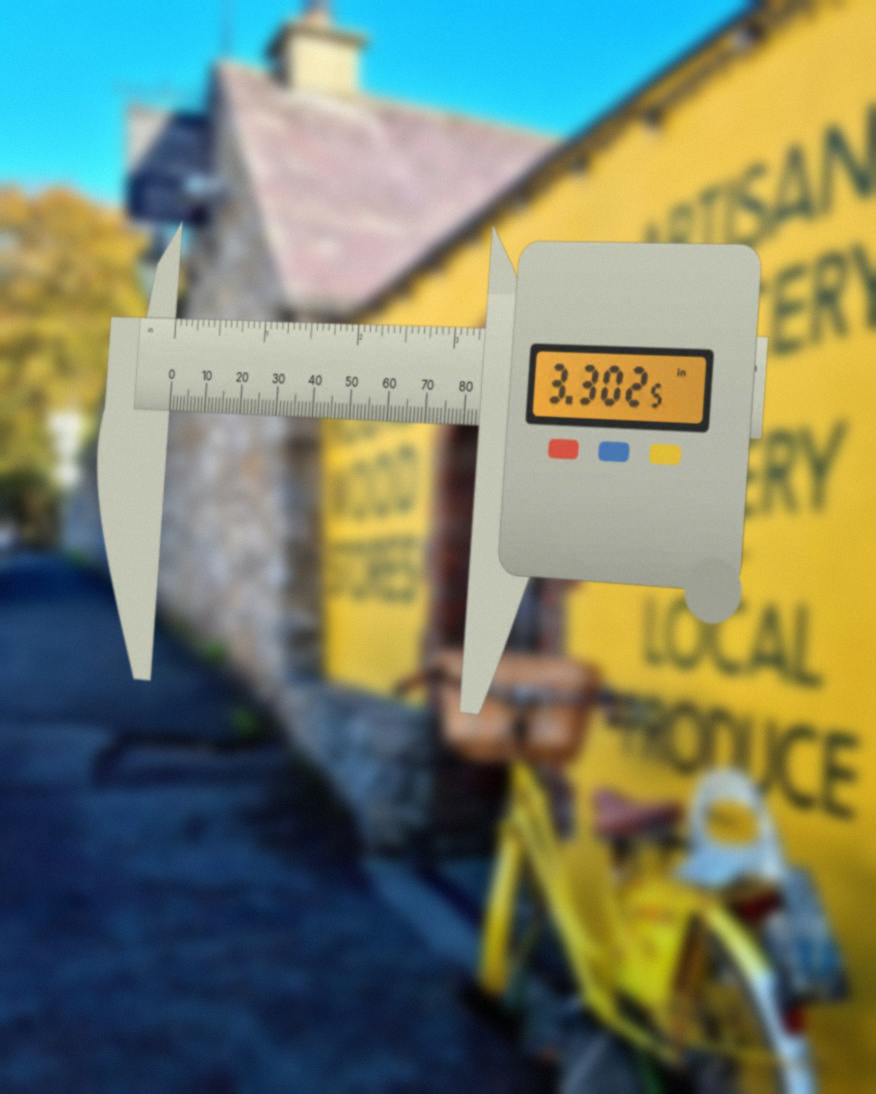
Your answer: **3.3025** in
